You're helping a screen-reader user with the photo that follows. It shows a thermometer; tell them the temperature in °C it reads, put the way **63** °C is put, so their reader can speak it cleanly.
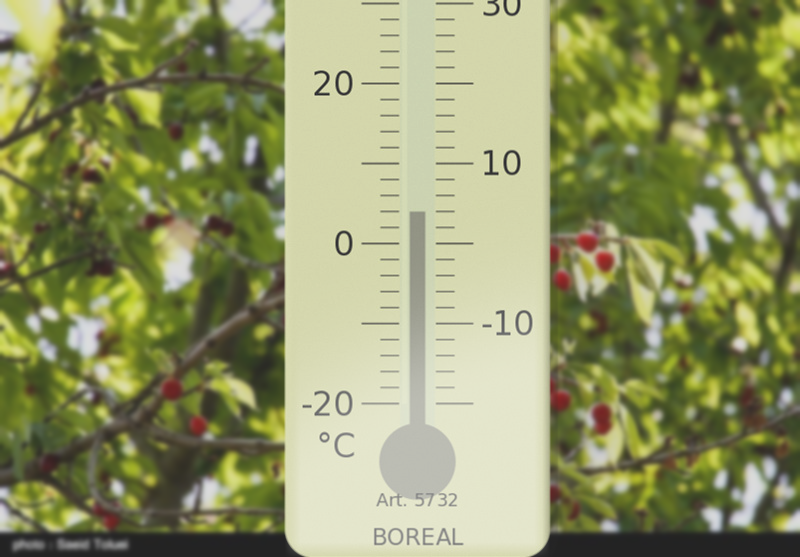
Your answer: **4** °C
